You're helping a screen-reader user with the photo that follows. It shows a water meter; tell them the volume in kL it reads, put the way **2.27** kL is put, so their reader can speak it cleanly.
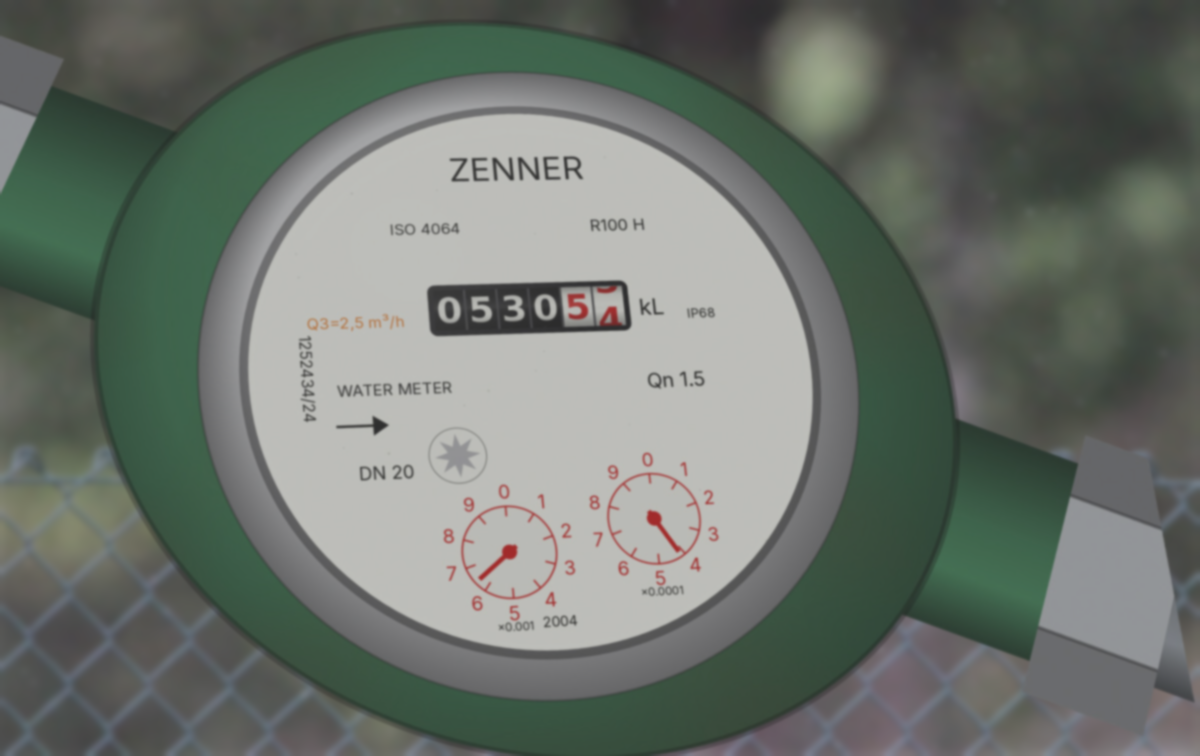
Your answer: **530.5364** kL
